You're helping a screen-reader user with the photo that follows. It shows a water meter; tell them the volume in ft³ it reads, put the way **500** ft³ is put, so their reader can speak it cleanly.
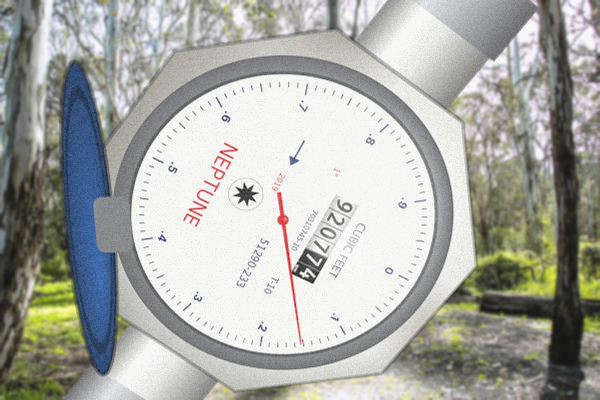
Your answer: **920774.15** ft³
